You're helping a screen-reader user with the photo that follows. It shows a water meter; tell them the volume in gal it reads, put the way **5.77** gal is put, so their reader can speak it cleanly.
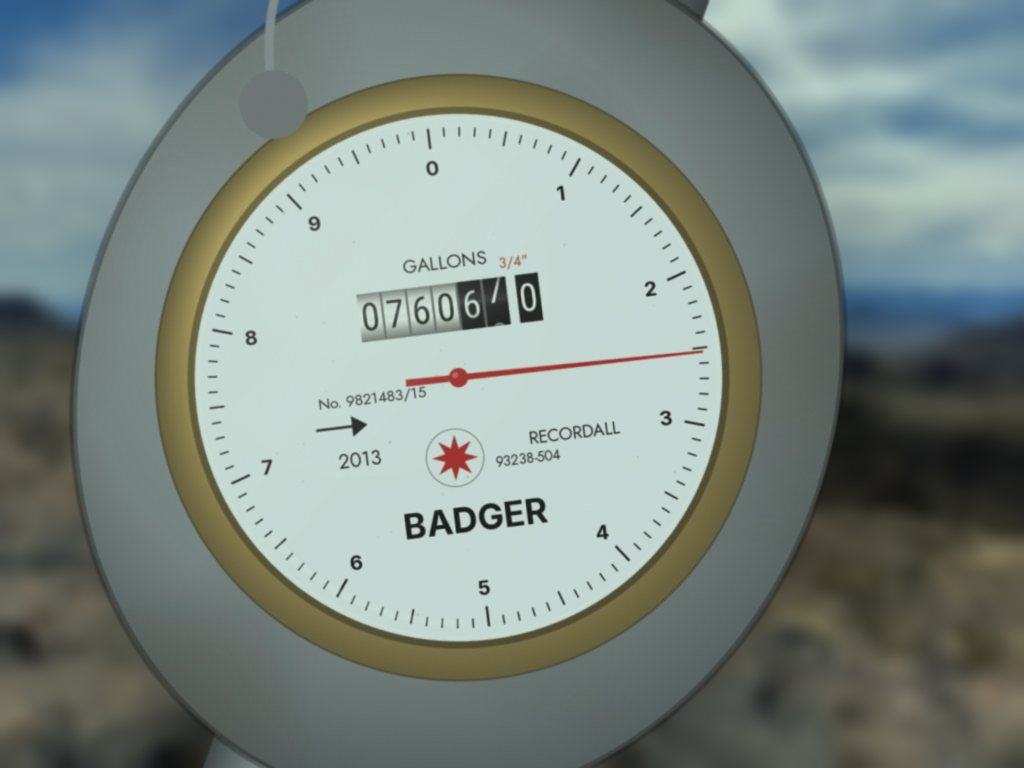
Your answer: **760672.5** gal
